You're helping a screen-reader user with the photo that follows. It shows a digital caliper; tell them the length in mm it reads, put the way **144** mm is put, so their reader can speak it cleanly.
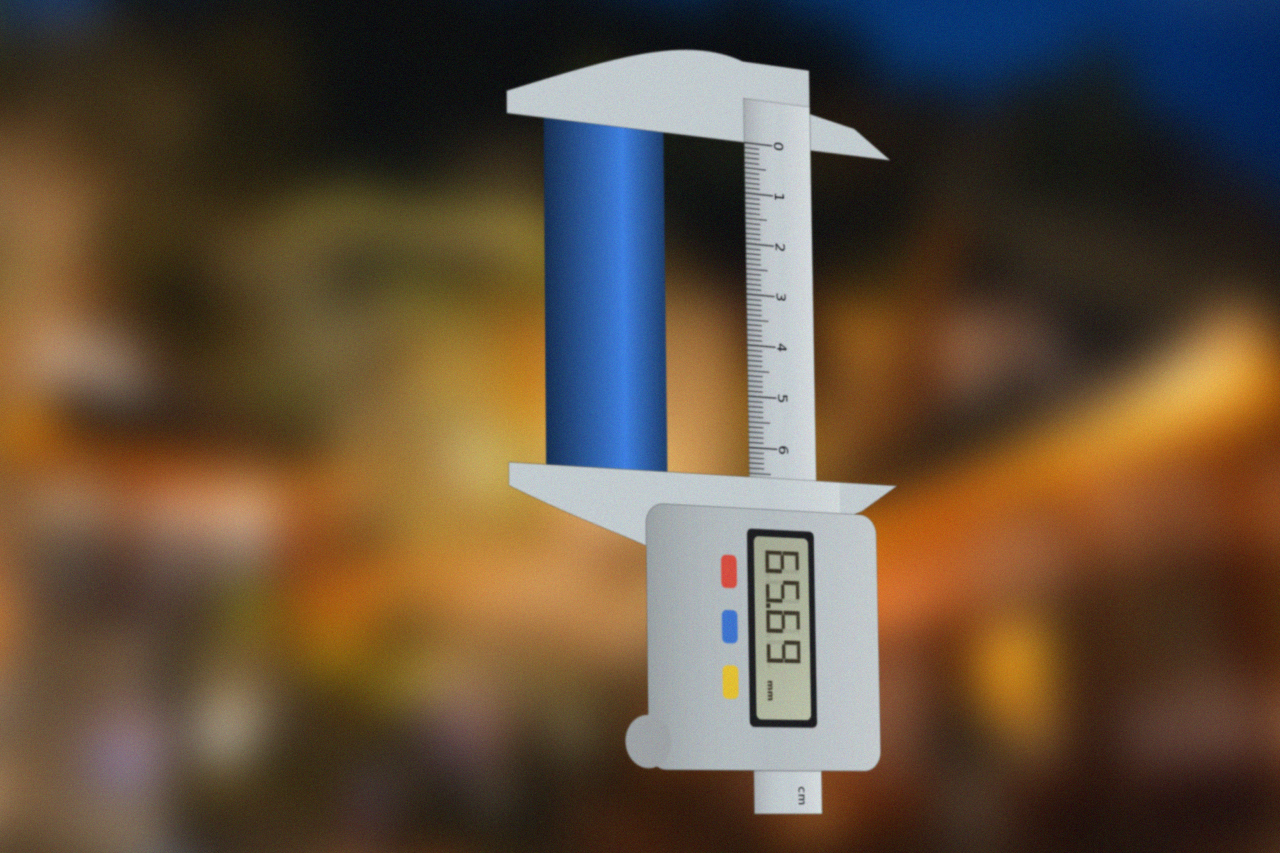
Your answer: **65.69** mm
